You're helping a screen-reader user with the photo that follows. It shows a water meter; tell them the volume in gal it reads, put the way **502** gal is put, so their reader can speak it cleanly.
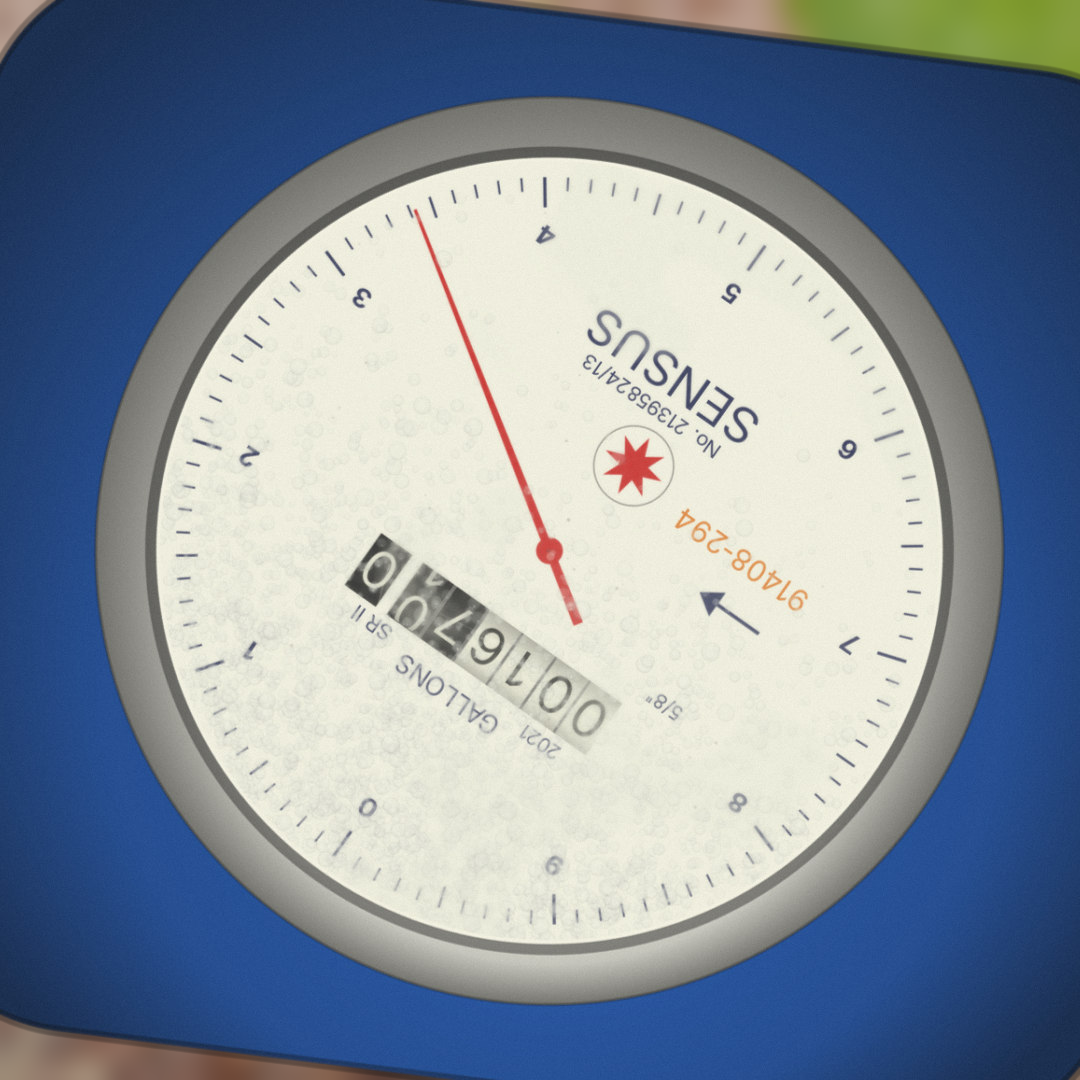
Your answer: **16703.4** gal
